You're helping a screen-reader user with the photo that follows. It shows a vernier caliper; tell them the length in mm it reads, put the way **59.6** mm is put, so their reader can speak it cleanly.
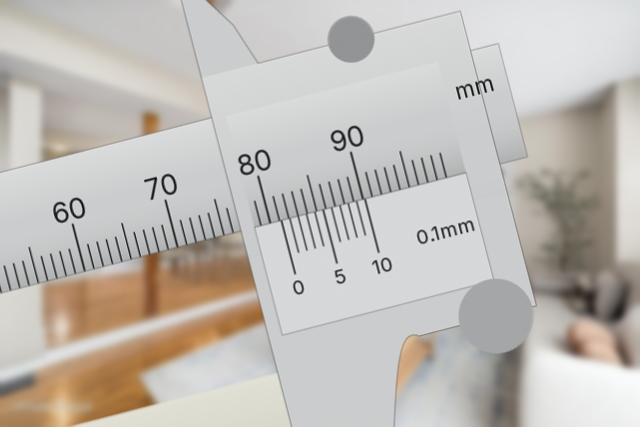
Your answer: **81.2** mm
